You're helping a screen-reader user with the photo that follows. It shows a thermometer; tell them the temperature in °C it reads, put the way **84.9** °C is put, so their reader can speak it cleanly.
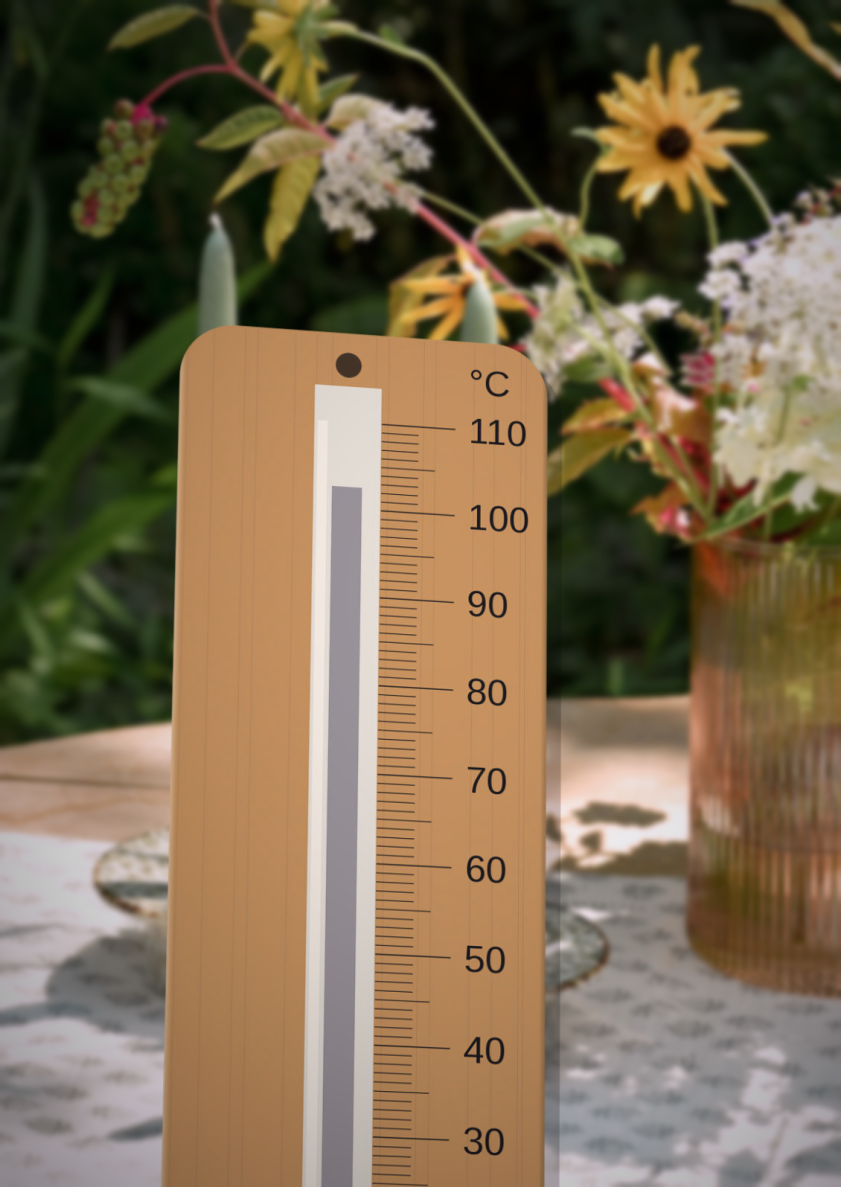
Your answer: **102.5** °C
